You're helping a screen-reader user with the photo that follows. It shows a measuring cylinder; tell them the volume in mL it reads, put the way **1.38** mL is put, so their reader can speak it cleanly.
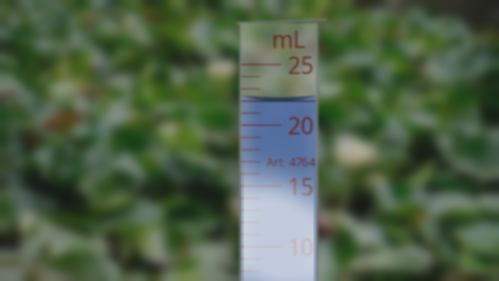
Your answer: **22** mL
